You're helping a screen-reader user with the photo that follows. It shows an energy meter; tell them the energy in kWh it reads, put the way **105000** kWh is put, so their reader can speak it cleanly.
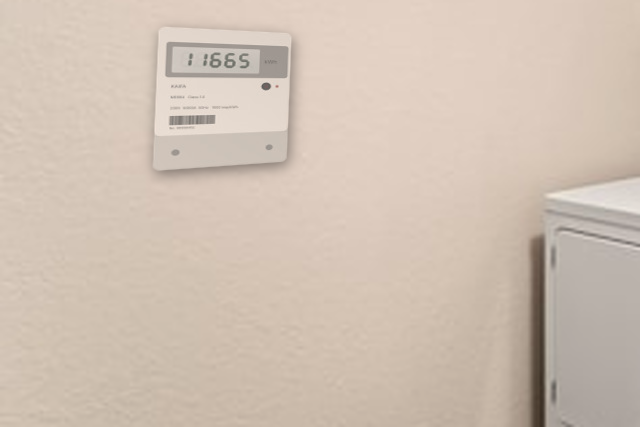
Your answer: **11665** kWh
